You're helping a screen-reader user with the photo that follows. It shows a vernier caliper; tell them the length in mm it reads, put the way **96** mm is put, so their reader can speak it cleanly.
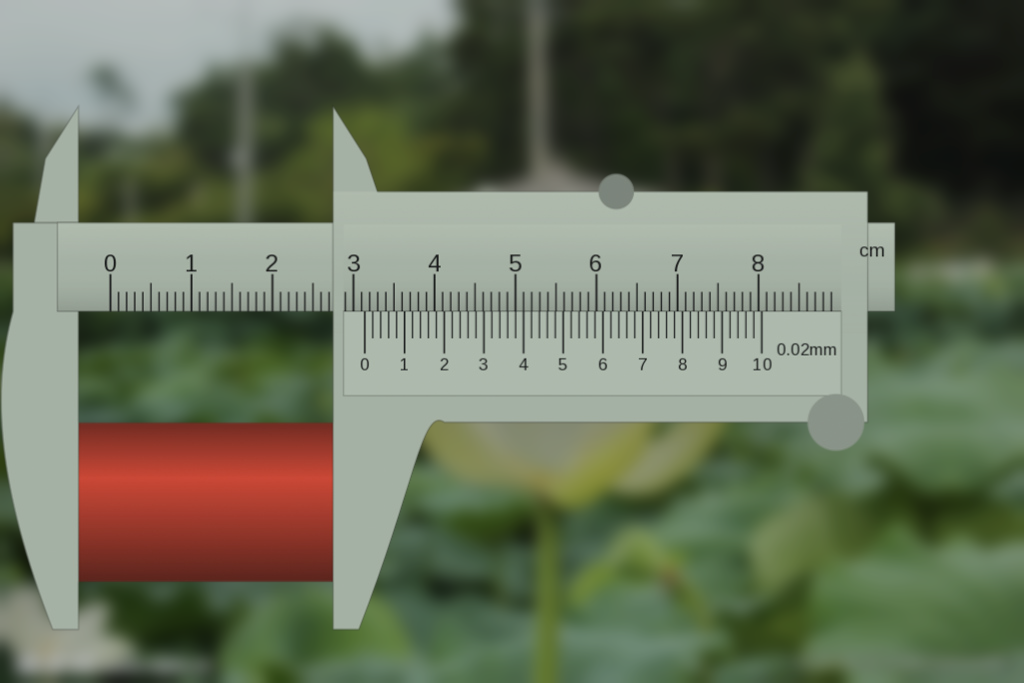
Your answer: **31.4** mm
